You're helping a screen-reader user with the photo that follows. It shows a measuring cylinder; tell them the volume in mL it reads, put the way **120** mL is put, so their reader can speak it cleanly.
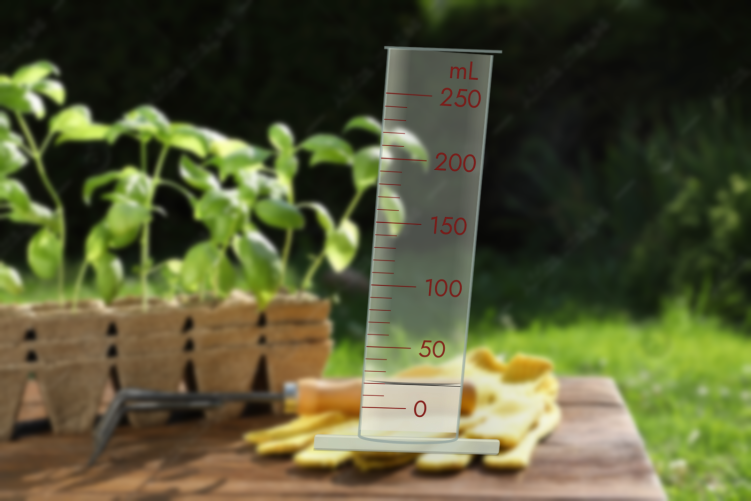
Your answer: **20** mL
